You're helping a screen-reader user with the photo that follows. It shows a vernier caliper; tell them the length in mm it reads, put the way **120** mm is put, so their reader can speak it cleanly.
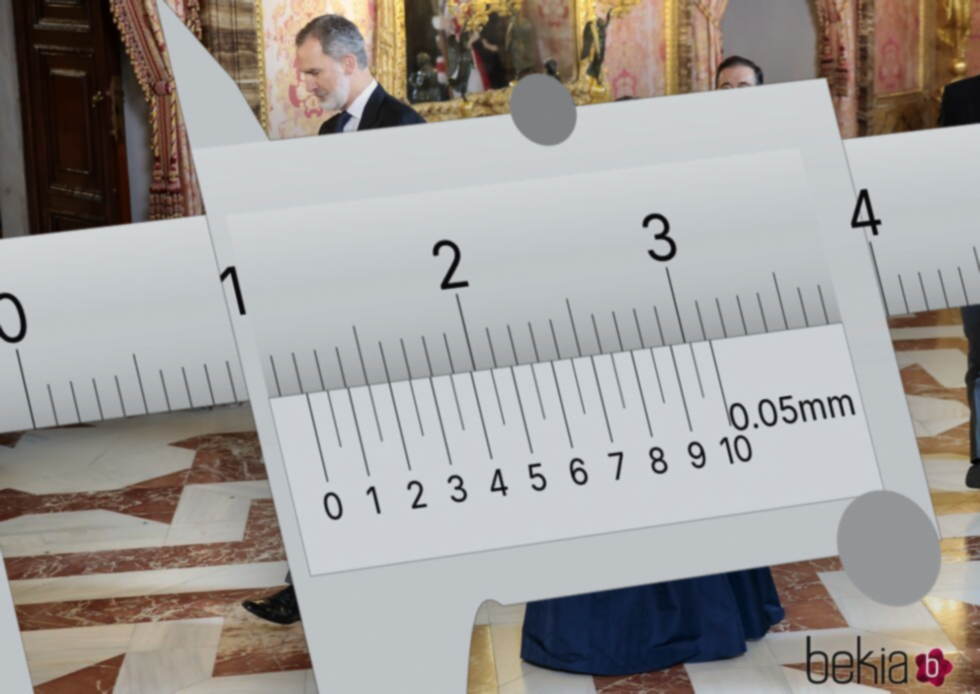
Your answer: **12.2** mm
